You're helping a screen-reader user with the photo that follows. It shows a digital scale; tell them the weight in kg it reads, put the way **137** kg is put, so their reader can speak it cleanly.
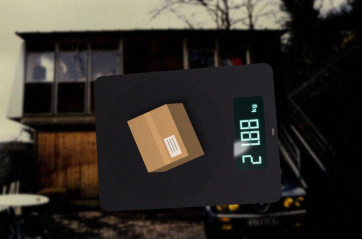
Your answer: **21.88** kg
